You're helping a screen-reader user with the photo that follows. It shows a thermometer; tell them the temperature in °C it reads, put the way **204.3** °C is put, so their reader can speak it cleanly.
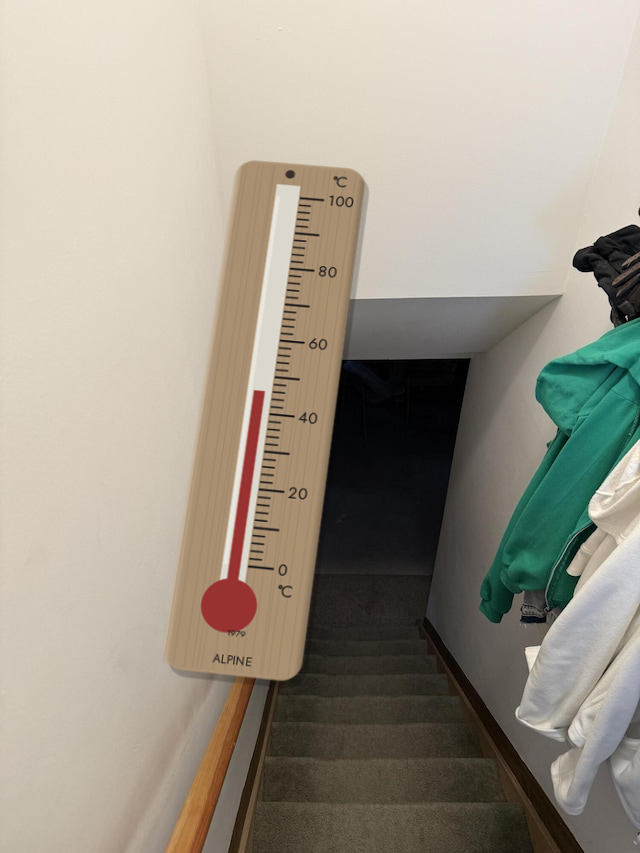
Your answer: **46** °C
